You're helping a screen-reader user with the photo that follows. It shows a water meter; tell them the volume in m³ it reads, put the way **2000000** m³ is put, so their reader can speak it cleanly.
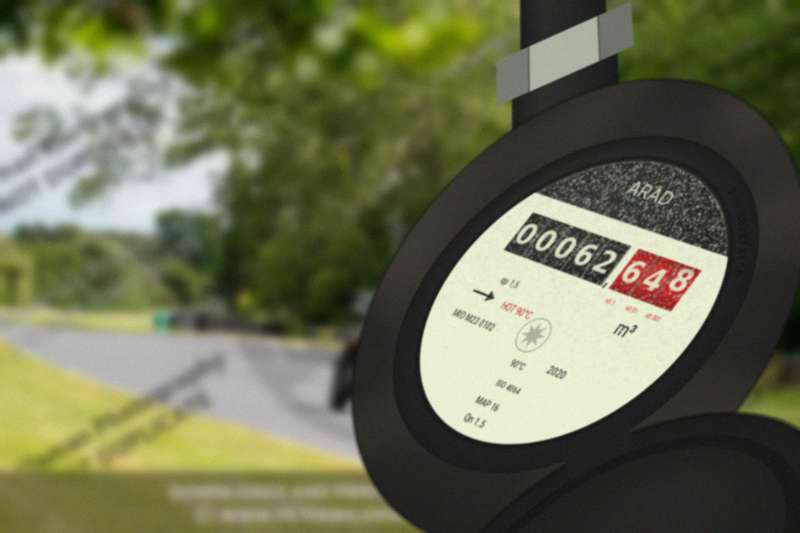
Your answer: **62.648** m³
